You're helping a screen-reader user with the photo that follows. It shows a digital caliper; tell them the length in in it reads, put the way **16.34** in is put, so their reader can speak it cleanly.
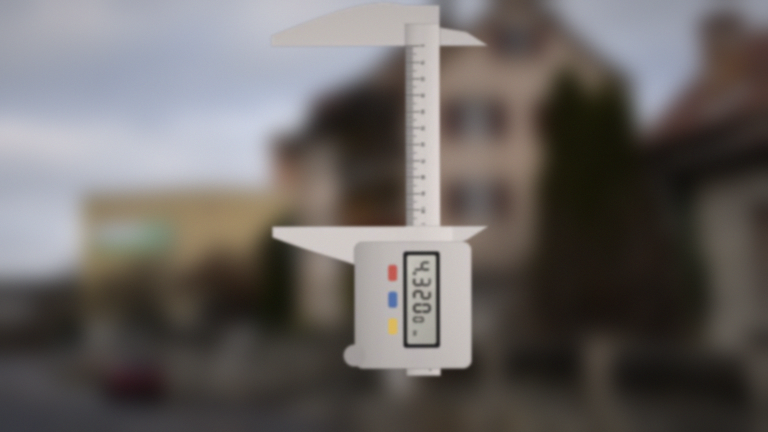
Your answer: **4.3200** in
